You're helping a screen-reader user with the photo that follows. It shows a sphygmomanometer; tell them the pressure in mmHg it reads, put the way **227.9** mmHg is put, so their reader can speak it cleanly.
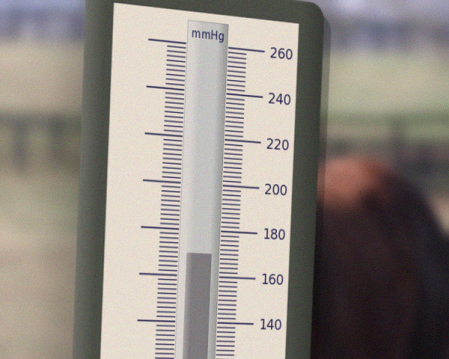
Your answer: **170** mmHg
